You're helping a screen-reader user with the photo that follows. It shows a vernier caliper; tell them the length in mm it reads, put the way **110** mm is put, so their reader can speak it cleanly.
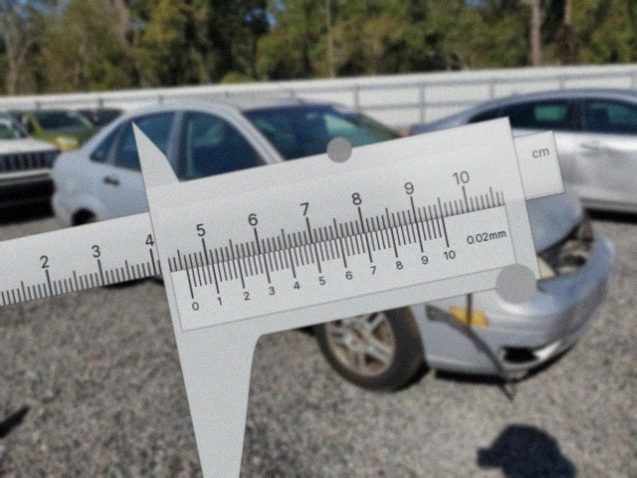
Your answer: **46.0** mm
